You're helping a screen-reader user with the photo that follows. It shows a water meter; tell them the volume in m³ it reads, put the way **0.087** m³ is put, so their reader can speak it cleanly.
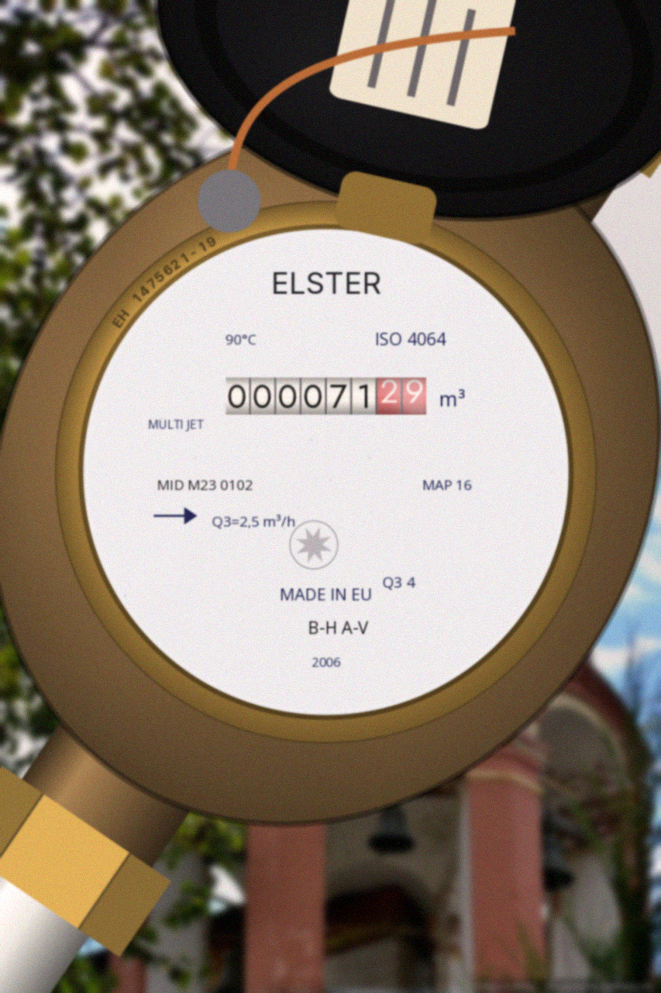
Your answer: **71.29** m³
